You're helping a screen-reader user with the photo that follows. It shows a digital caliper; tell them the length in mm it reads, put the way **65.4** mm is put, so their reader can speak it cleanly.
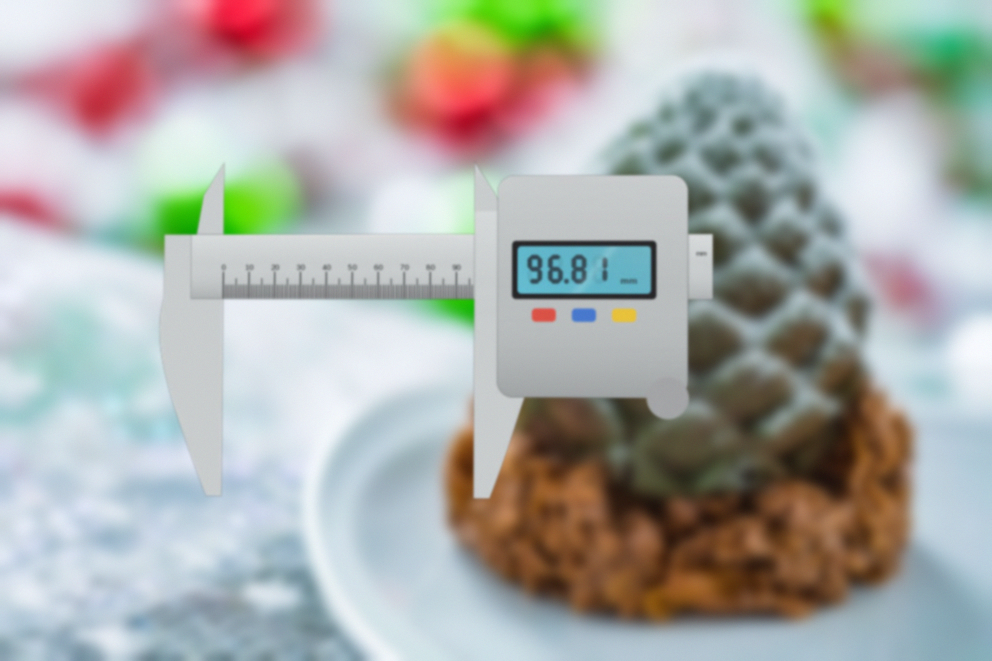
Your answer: **96.81** mm
